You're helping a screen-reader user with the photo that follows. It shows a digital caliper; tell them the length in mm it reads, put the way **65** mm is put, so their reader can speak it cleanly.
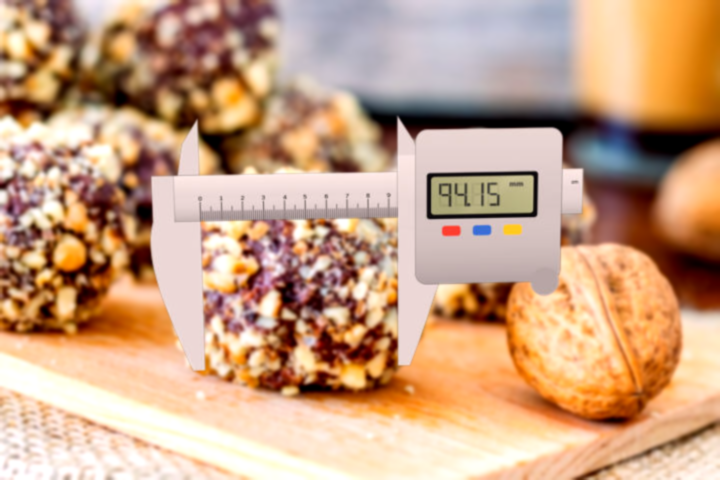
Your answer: **94.15** mm
